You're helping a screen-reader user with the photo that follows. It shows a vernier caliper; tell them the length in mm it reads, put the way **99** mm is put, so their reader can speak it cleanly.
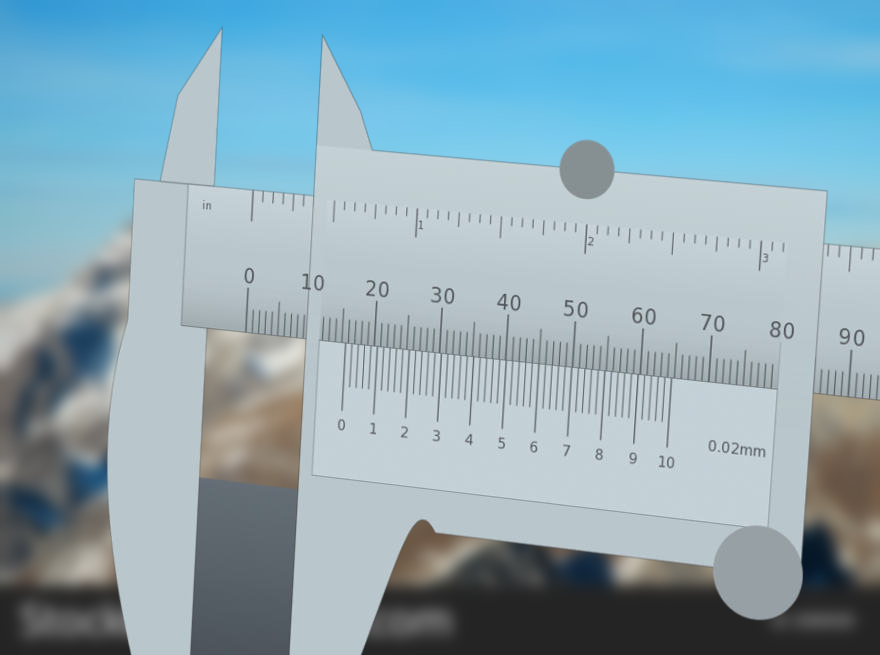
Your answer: **15.6** mm
